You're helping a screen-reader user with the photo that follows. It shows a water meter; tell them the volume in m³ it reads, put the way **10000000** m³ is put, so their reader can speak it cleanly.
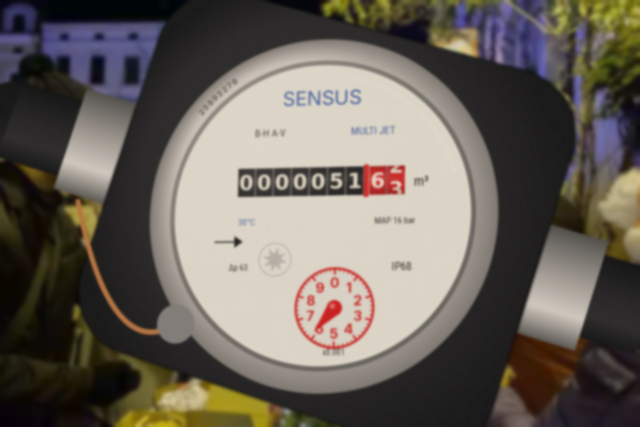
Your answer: **51.626** m³
